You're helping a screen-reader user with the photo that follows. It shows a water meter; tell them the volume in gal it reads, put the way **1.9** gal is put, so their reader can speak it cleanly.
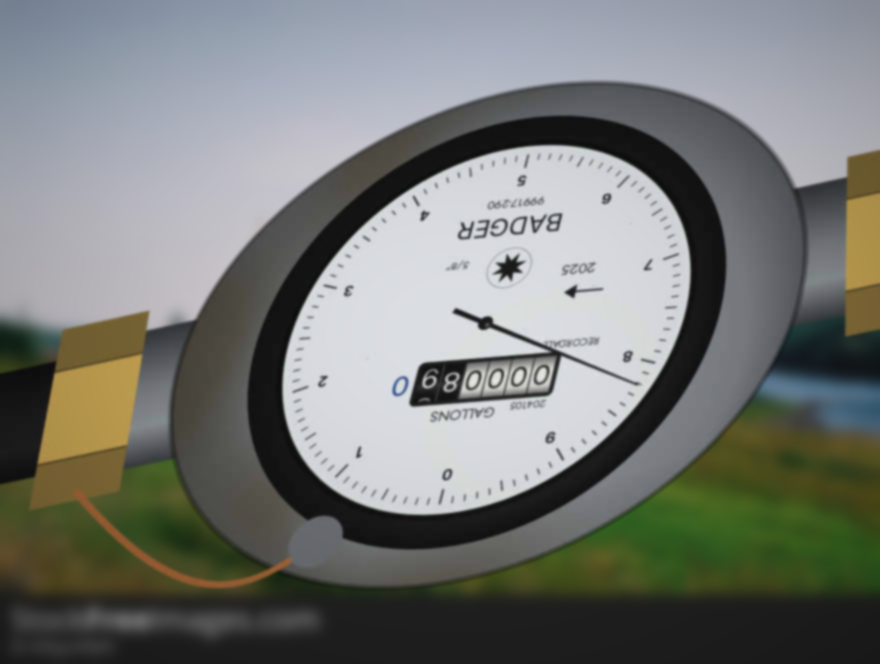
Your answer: **888.2** gal
